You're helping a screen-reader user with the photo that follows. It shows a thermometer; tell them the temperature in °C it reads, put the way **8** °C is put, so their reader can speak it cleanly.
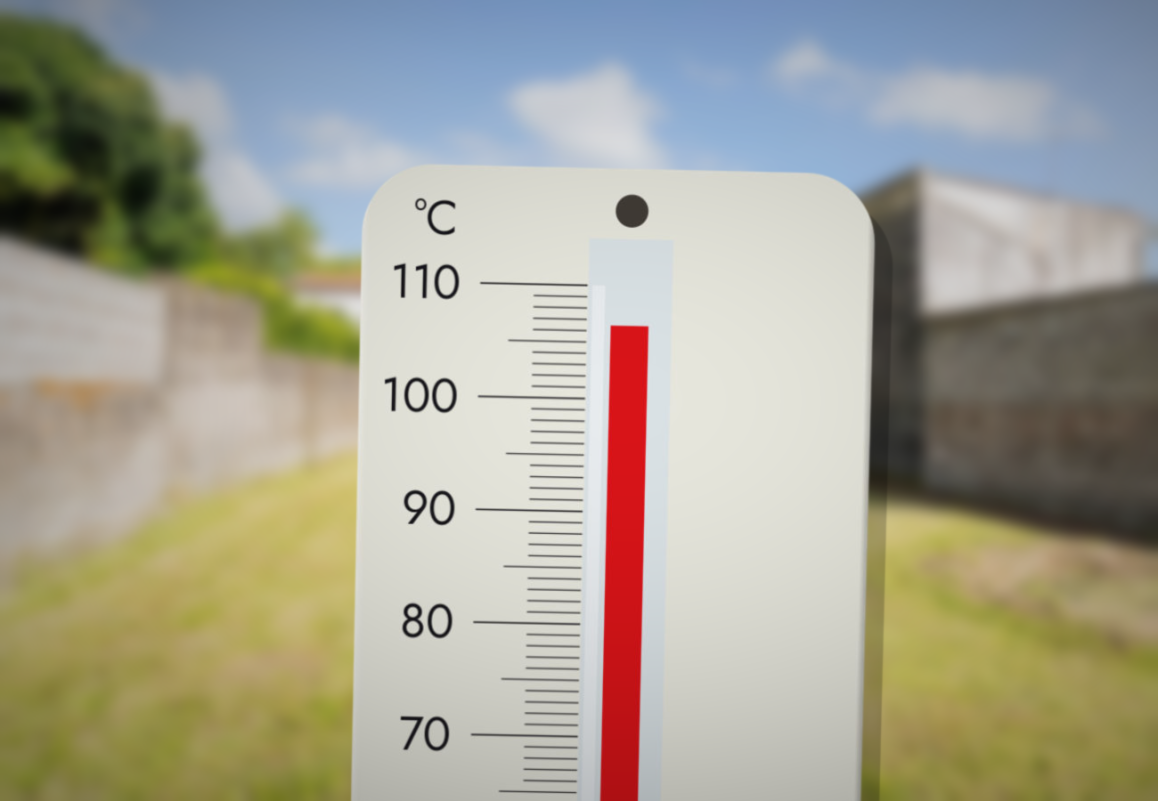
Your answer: **106.5** °C
